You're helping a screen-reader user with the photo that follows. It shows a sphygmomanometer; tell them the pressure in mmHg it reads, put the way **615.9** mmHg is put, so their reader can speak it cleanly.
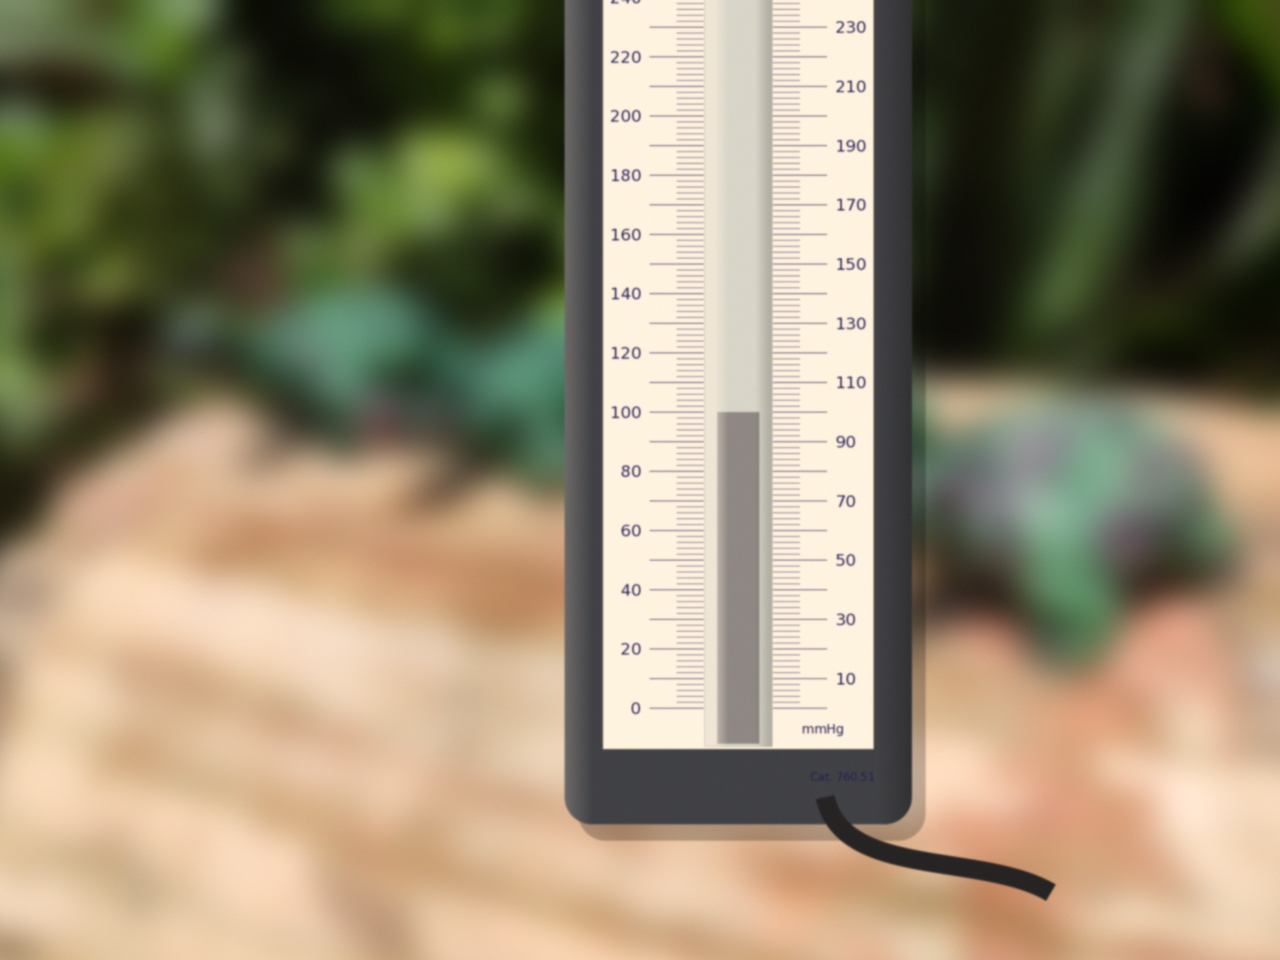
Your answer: **100** mmHg
